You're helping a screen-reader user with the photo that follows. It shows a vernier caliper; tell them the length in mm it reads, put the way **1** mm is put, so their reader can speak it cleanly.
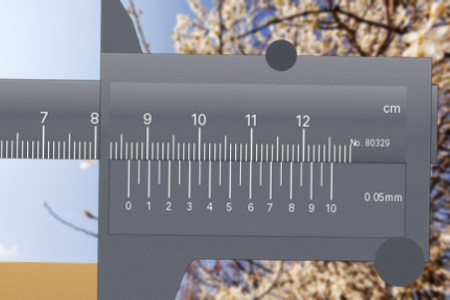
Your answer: **86.5** mm
